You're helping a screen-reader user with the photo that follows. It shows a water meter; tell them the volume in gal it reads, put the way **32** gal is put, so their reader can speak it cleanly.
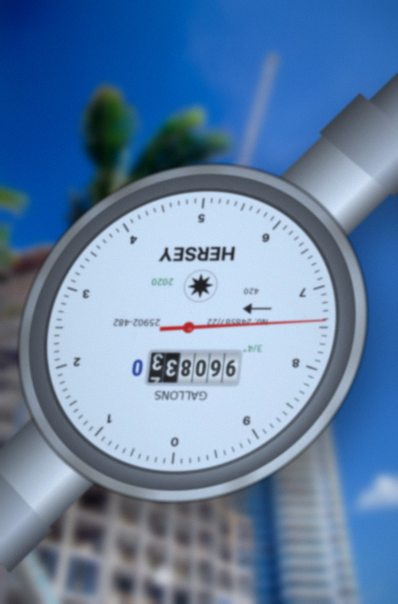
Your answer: **9608327.4** gal
